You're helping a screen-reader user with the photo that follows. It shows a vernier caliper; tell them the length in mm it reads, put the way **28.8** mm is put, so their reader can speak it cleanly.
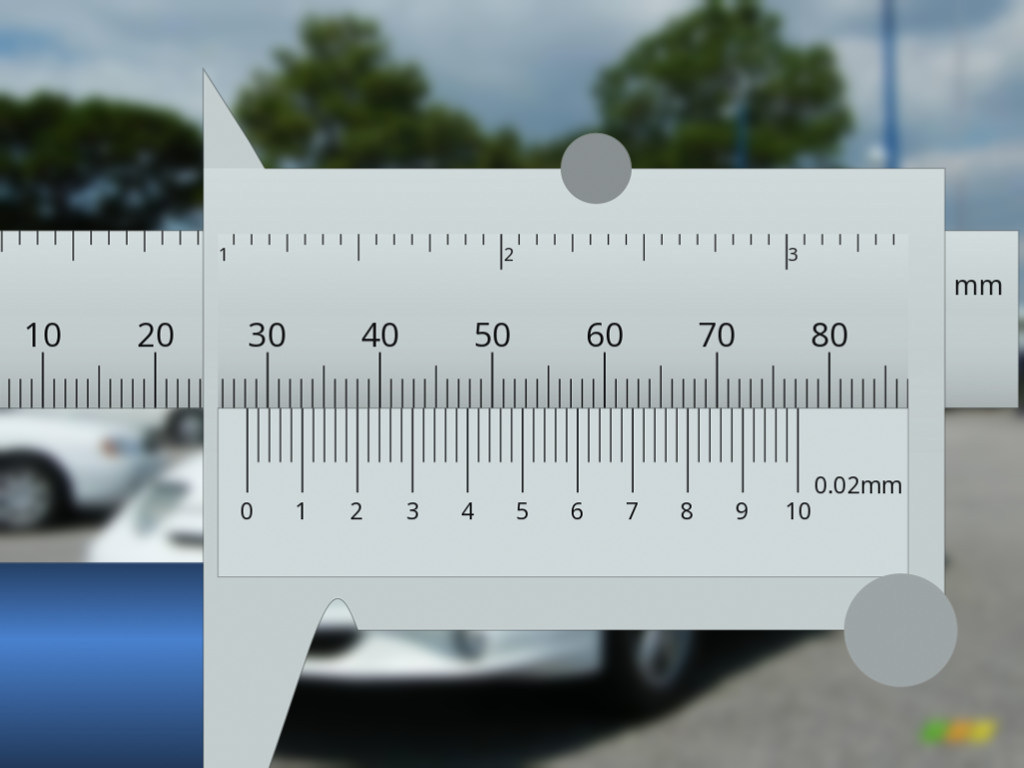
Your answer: **28.2** mm
